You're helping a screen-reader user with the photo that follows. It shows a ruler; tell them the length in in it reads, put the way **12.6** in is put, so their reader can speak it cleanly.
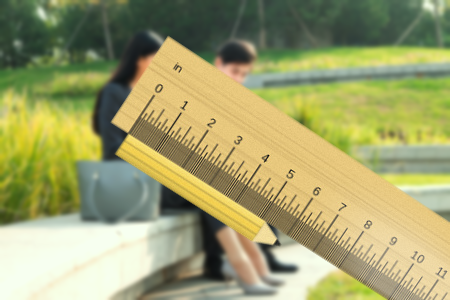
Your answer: **6** in
